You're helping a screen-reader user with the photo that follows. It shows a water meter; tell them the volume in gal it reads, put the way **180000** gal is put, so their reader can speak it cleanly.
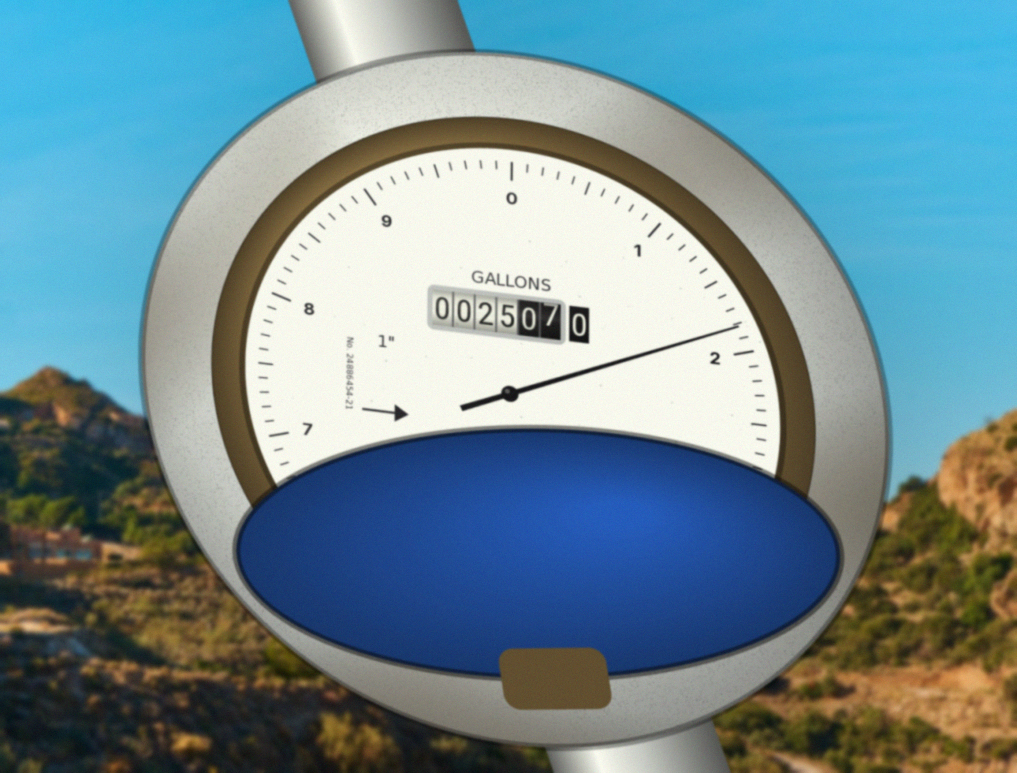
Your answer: **25071.8** gal
